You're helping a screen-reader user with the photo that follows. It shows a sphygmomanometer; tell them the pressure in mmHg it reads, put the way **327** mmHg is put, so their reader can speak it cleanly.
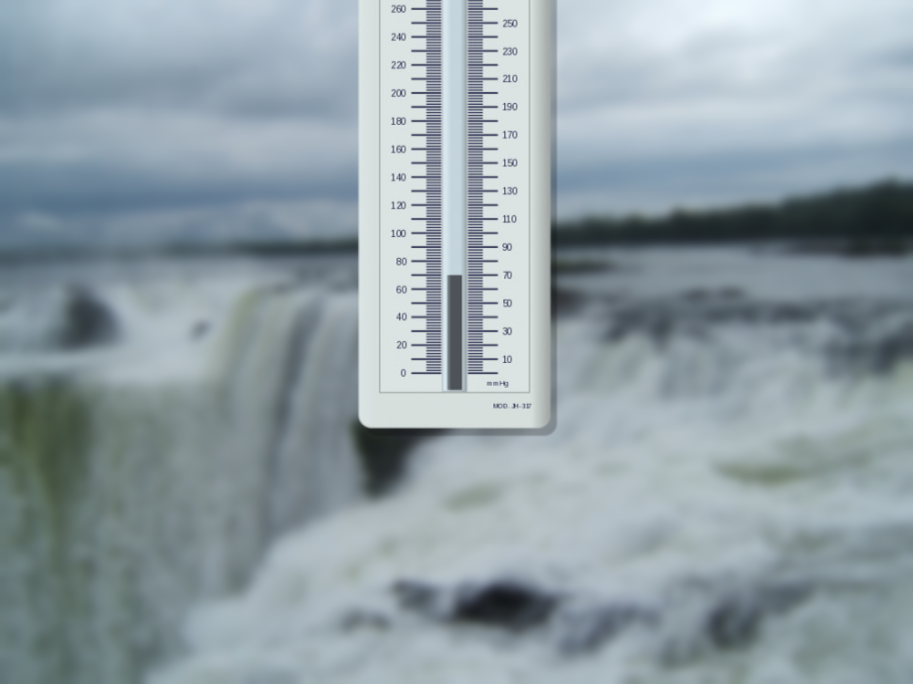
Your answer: **70** mmHg
